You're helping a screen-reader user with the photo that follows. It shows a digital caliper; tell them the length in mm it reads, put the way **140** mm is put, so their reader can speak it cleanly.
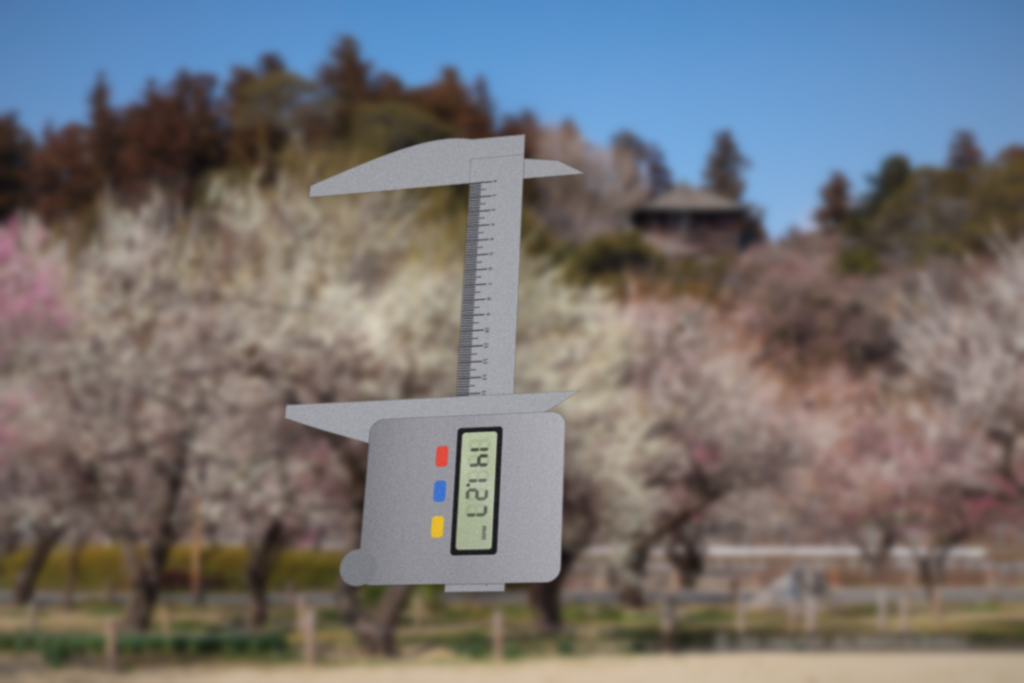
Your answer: **141.27** mm
